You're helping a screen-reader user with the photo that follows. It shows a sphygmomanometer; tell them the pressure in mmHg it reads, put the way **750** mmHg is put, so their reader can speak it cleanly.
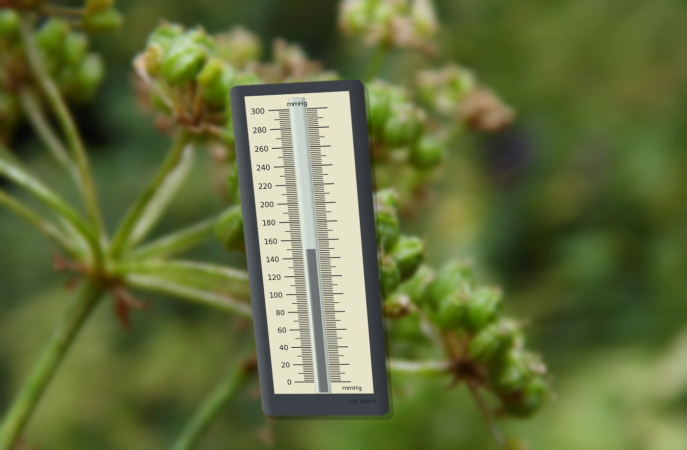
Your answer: **150** mmHg
